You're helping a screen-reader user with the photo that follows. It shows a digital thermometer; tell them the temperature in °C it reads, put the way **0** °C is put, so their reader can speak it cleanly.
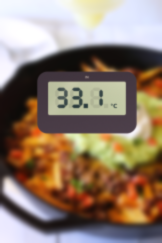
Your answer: **33.1** °C
